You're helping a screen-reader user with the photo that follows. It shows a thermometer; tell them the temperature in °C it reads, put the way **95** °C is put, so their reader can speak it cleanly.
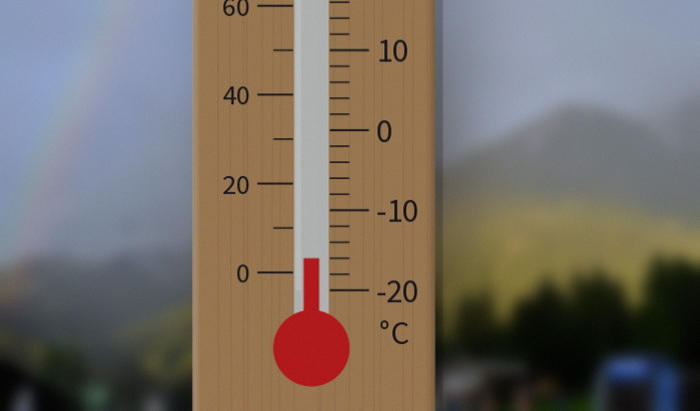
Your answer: **-16** °C
